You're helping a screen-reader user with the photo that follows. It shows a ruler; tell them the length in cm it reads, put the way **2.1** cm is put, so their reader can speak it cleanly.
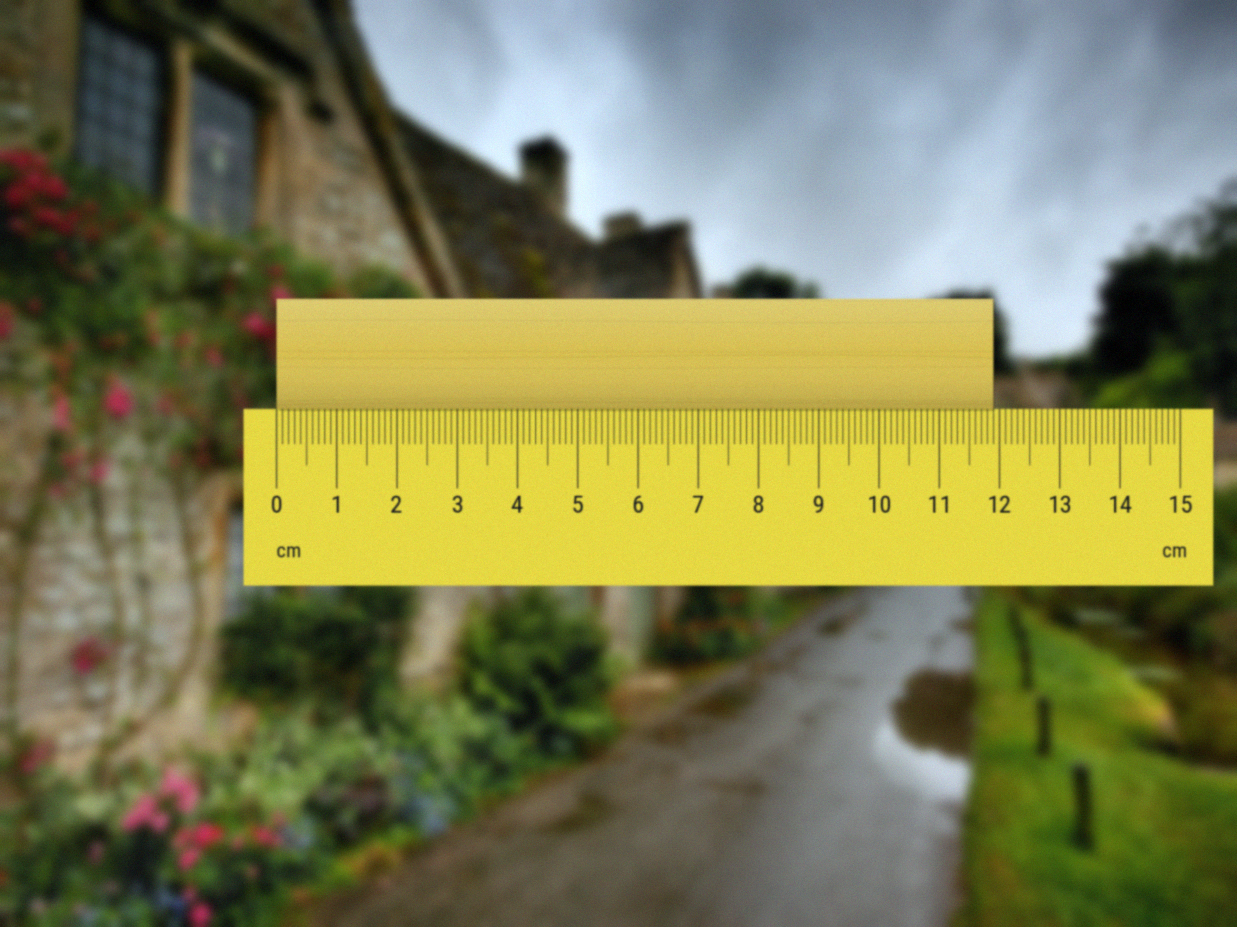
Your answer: **11.9** cm
